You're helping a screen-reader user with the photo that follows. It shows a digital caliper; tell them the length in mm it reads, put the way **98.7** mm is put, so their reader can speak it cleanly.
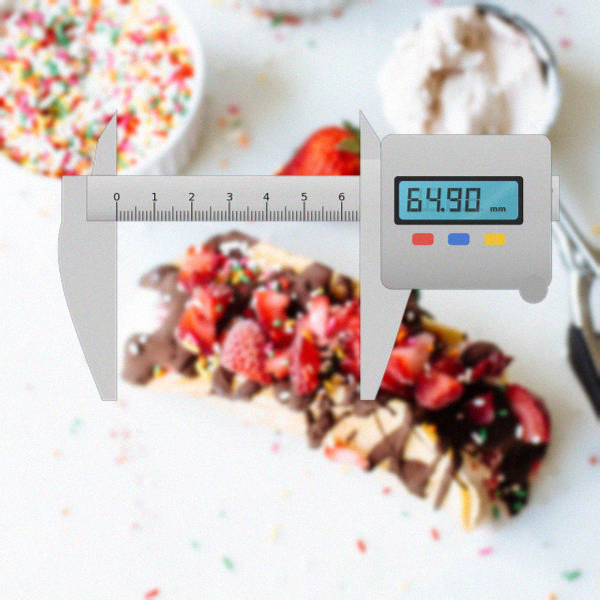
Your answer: **64.90** mm
